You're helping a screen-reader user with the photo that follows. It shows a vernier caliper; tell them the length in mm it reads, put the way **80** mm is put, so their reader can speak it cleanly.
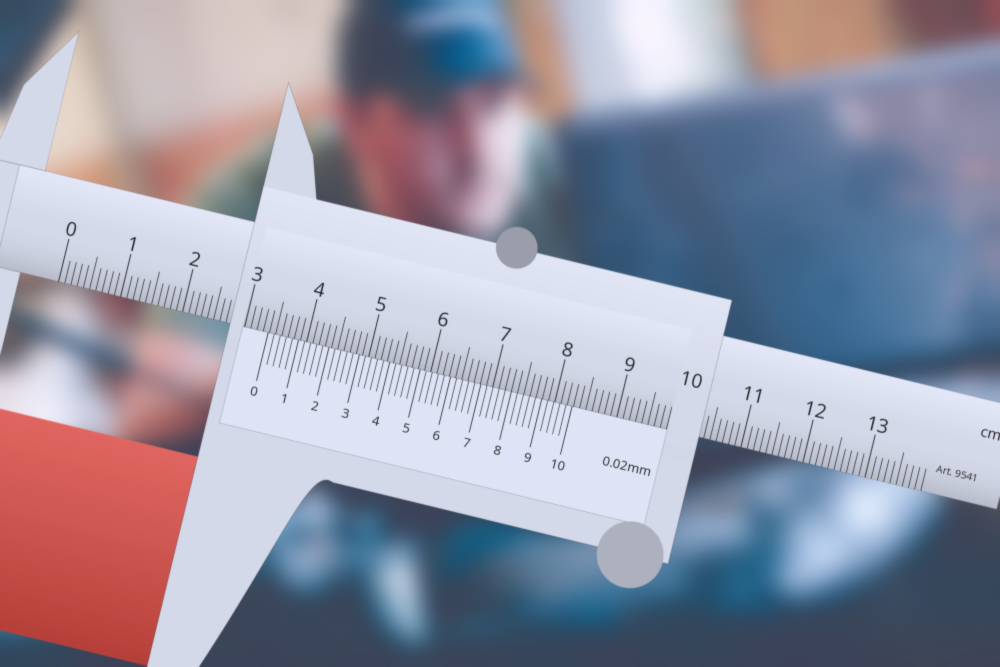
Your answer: **33.8** mm
